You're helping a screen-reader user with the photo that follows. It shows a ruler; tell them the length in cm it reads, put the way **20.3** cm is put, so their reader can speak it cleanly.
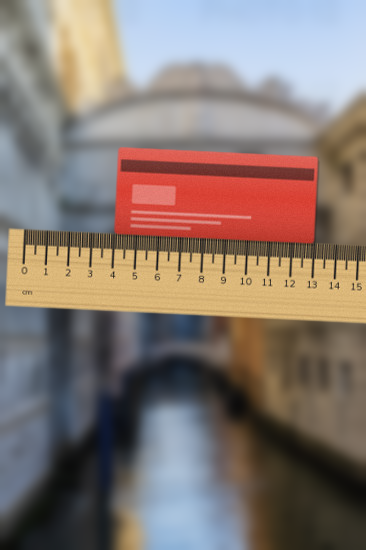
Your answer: **9** cm
